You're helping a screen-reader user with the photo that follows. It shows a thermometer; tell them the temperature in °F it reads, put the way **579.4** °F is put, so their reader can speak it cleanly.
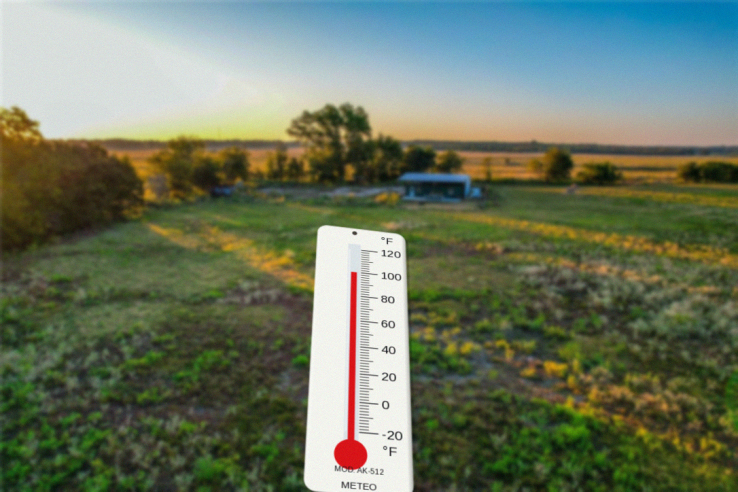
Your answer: **100** °F
